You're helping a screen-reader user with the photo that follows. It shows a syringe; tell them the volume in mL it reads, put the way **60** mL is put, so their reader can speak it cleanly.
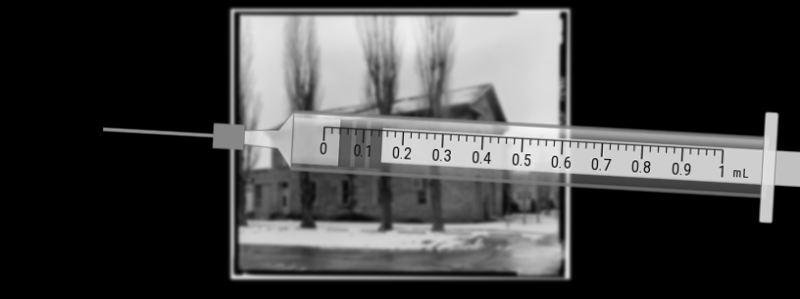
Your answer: **0.04** mL
